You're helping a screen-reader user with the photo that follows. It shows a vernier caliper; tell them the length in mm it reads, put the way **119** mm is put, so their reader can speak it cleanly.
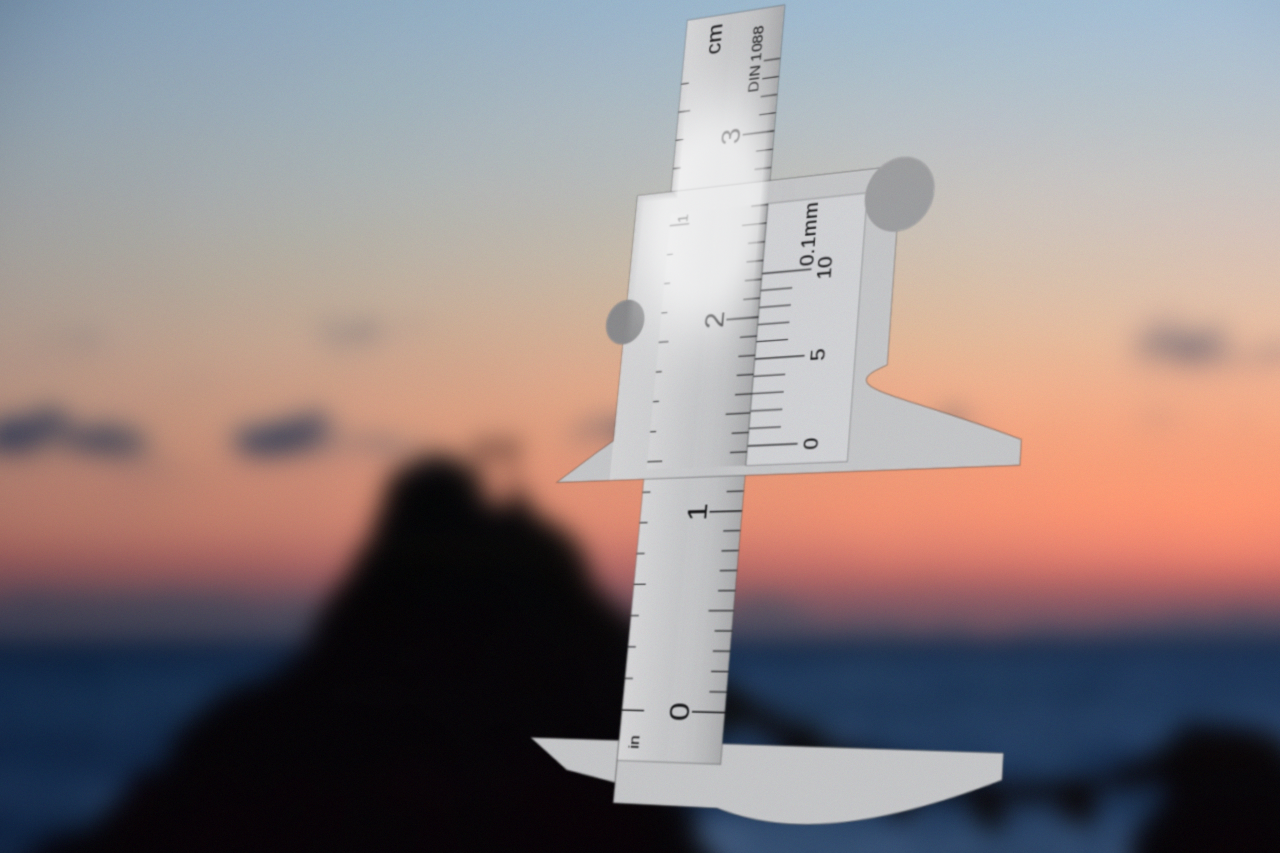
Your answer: **13.3** mm
